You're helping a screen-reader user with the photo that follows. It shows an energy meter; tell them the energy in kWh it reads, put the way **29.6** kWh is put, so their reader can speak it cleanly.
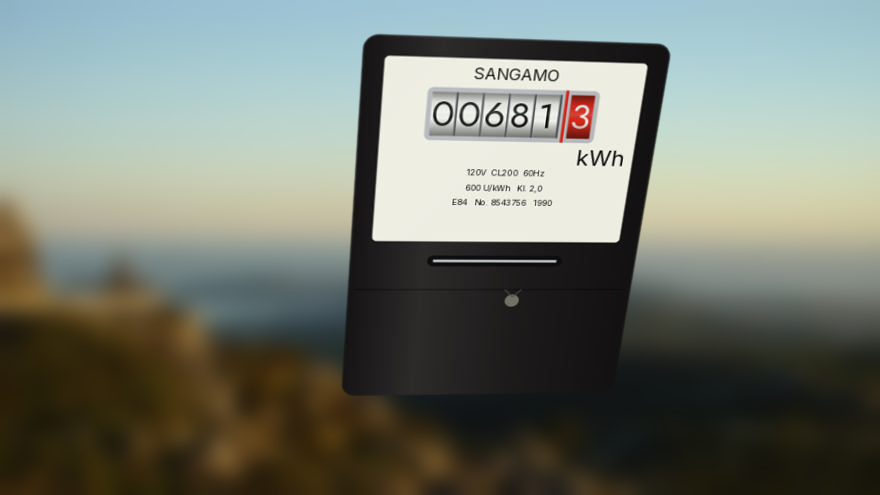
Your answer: **681.3** kWh
